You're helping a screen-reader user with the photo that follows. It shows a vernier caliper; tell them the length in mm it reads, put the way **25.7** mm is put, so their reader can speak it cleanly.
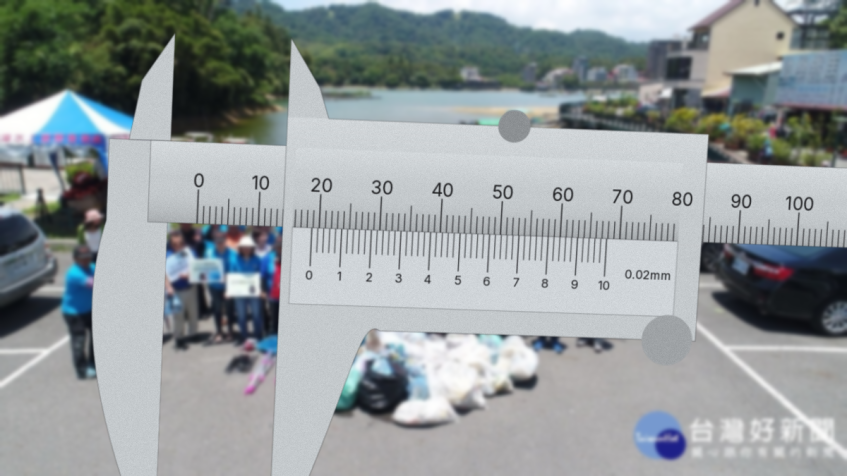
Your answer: **18.8** mm
